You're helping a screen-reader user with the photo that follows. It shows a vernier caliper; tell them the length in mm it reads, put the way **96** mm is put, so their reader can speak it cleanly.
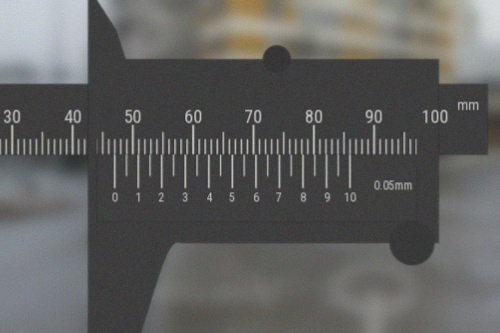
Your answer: **47.0** mm
